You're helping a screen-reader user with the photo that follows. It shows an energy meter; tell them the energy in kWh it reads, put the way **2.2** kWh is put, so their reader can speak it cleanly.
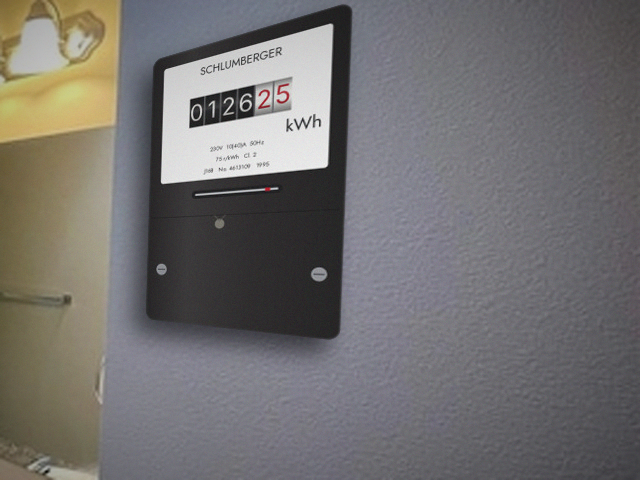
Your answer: **126.25** kWh
